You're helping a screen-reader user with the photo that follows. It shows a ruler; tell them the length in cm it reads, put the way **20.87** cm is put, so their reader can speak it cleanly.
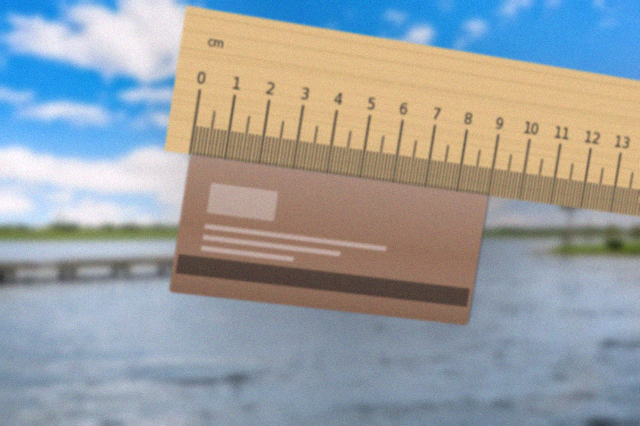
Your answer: **9** cm
